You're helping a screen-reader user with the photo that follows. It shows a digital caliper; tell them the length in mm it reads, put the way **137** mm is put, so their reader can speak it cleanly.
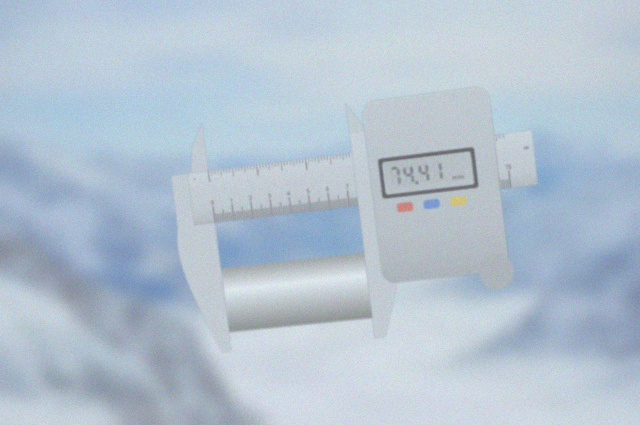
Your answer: **74.41** mm
